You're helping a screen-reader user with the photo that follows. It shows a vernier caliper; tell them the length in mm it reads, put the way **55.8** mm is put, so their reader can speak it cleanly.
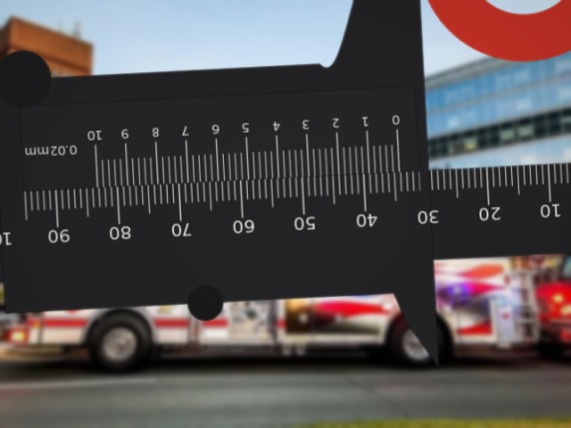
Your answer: **34.2** mm
